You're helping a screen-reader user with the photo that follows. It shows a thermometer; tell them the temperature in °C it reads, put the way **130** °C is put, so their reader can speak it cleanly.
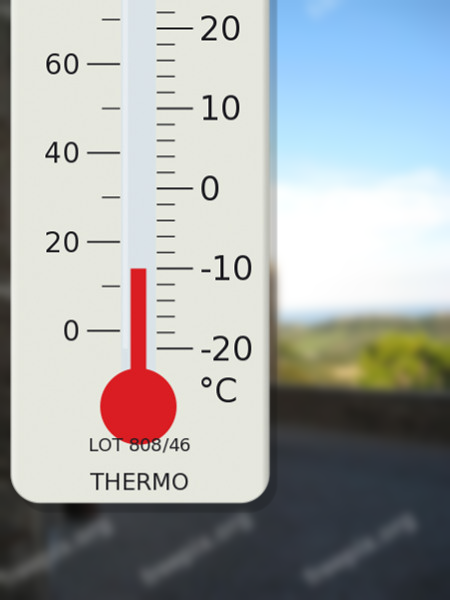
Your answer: **-10** °C
